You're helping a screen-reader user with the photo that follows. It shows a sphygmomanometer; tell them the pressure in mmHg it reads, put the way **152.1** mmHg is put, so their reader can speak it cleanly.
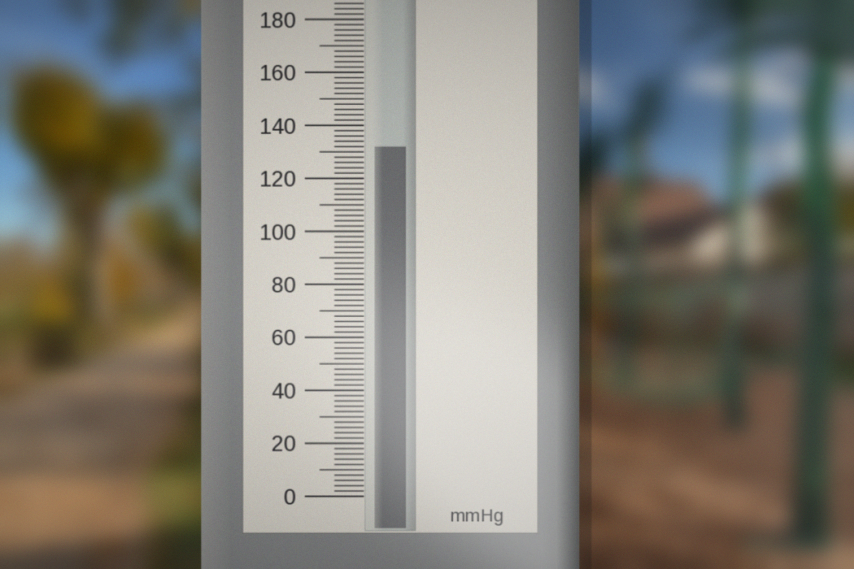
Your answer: **132** mmHg
